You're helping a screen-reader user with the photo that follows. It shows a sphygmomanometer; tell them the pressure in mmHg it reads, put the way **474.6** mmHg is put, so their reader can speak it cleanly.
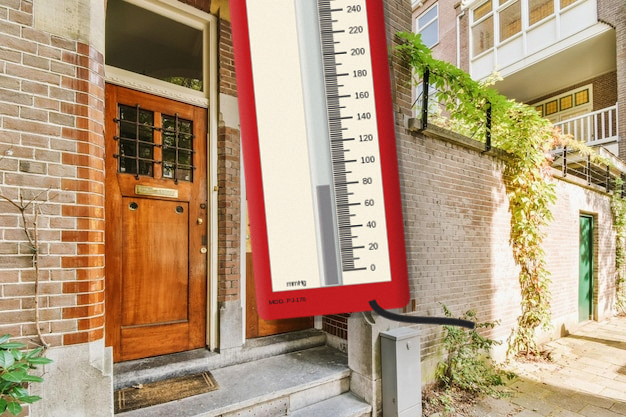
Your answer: **80** mmHg
